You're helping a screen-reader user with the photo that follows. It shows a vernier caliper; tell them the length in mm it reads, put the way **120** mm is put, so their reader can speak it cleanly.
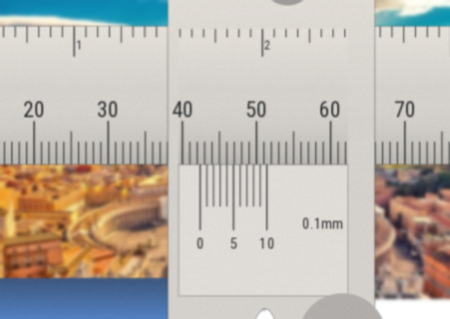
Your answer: **42.4** mm
